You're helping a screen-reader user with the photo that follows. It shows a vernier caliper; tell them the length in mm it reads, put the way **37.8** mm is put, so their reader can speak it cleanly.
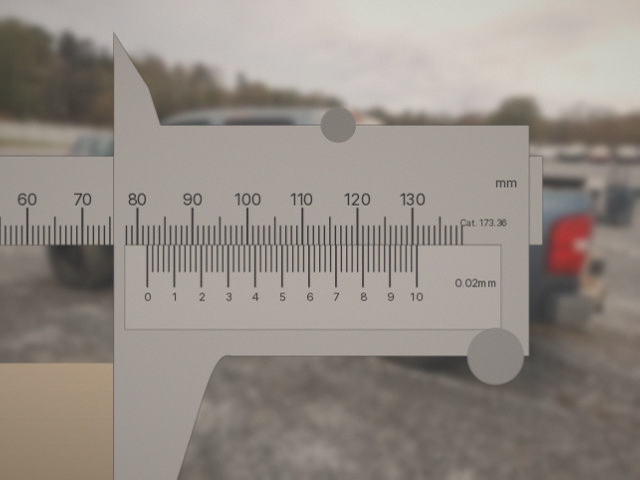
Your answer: **81.8** mm
